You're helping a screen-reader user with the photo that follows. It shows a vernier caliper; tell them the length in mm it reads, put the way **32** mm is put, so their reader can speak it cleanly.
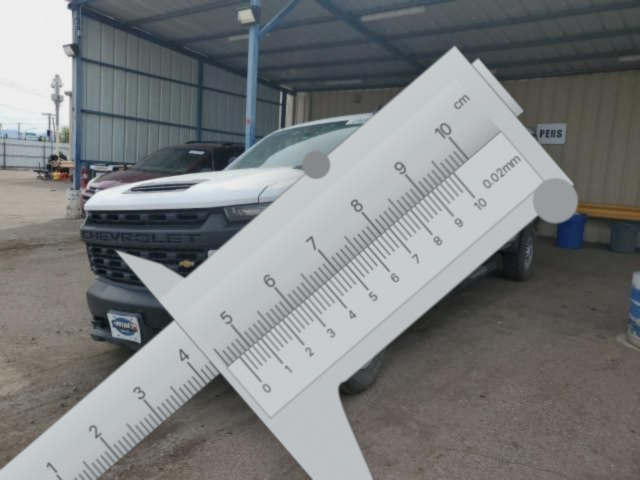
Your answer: **47.5** mm
